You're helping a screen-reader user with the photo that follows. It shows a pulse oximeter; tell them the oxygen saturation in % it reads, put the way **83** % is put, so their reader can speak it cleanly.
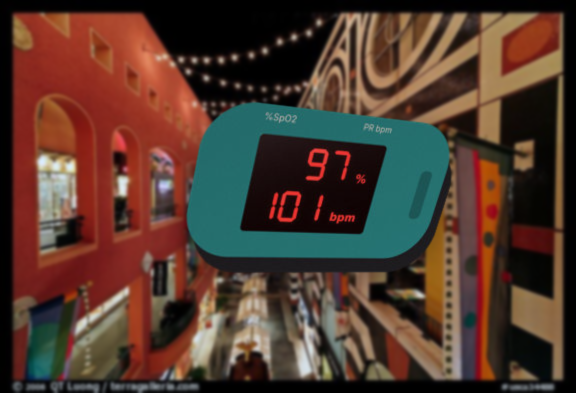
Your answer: **97** %
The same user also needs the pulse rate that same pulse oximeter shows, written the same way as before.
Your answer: **101** bpm
